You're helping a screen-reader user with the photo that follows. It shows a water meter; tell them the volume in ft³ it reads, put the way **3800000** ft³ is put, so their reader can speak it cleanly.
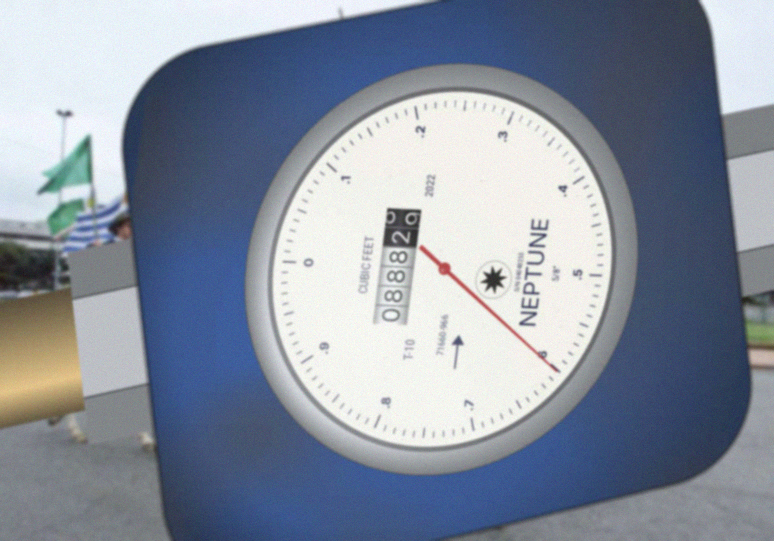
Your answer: **88828.60** ft³
